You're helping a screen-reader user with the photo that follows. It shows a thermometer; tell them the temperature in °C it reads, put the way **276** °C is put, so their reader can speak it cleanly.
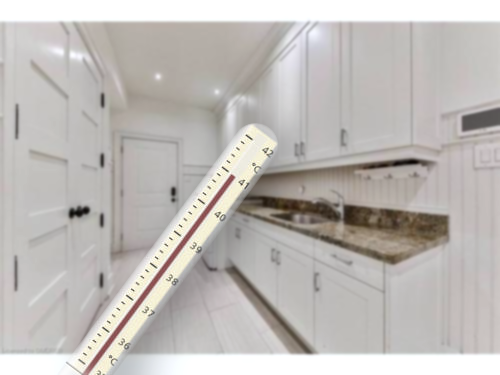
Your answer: **41** °C
